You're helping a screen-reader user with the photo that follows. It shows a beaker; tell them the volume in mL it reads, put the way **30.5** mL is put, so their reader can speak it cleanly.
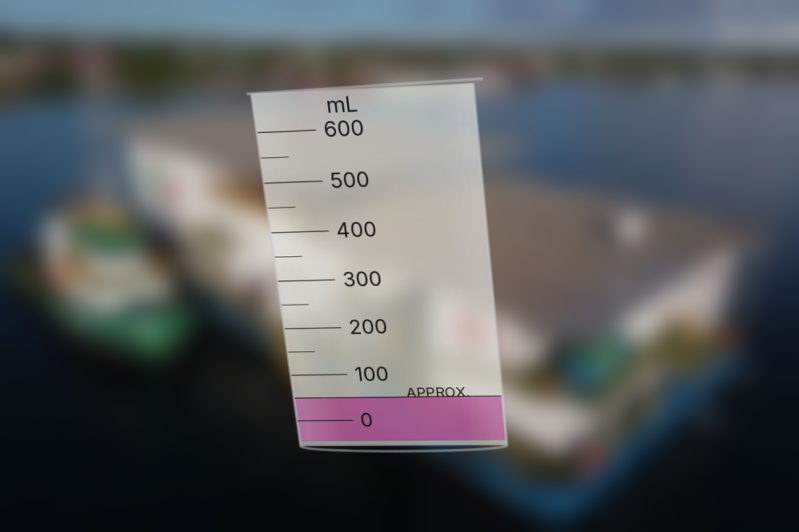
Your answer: **50** mL
